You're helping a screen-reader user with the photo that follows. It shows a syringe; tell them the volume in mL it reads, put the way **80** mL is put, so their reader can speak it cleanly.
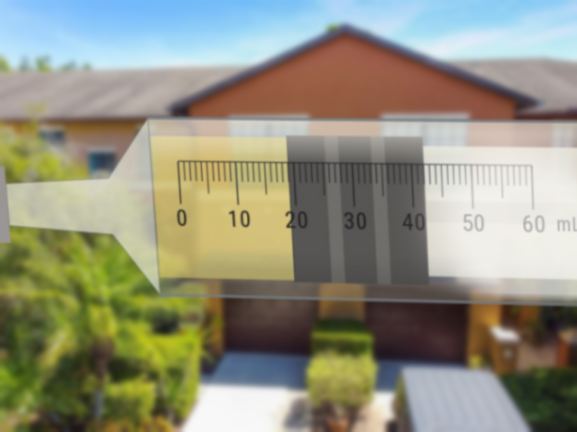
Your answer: **19** mL
